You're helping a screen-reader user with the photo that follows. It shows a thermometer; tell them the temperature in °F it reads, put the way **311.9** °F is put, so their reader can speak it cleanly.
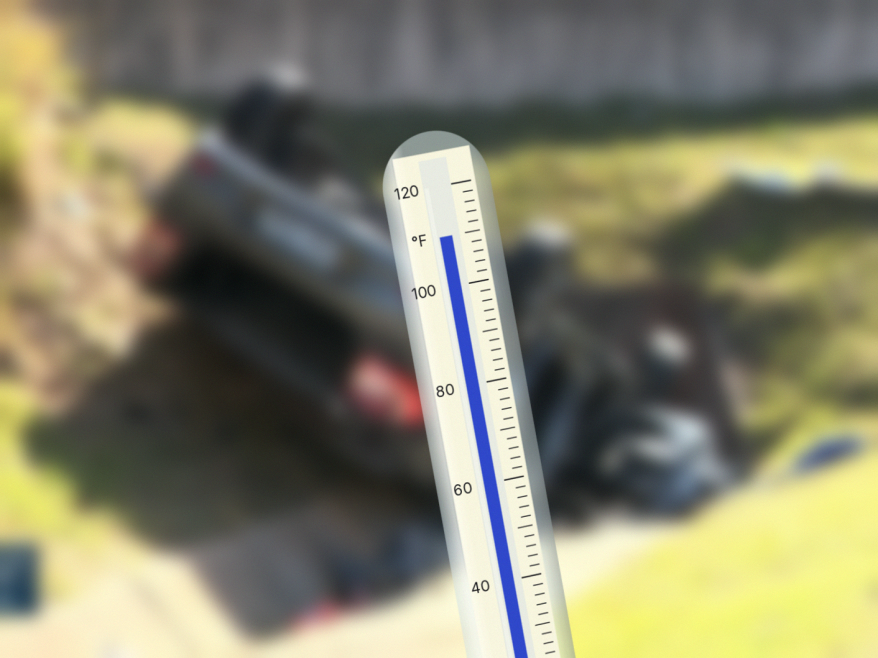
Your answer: **110** °F
